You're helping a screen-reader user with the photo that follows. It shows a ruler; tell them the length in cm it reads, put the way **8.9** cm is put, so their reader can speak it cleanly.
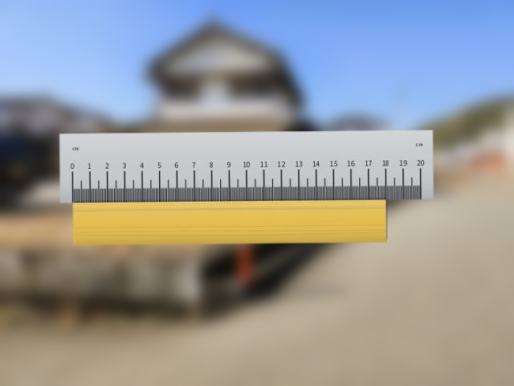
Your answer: **18** cm
